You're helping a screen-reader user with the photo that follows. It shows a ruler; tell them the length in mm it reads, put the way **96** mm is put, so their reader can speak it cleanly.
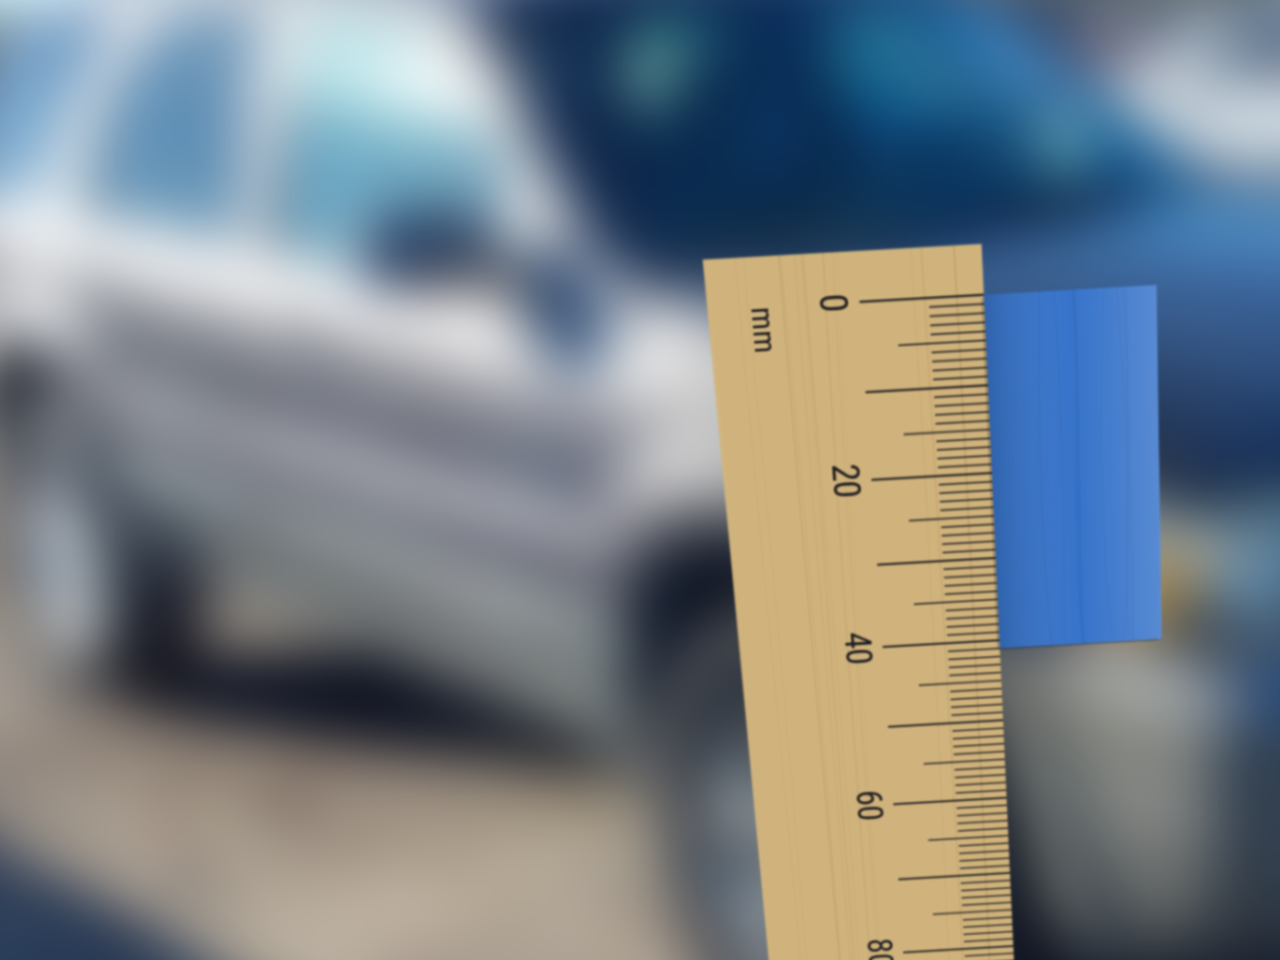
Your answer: **41** mm
